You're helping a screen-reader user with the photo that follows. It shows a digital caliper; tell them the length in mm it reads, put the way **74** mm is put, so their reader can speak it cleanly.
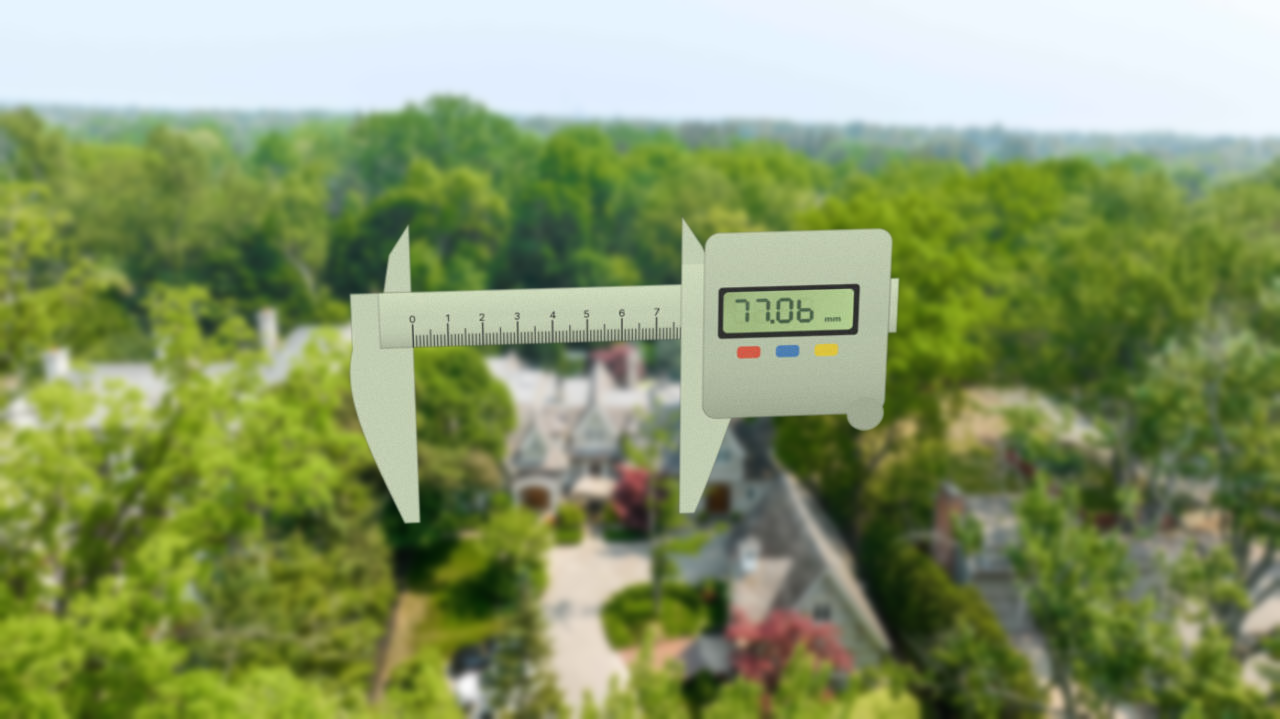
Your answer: **77.06** mm
